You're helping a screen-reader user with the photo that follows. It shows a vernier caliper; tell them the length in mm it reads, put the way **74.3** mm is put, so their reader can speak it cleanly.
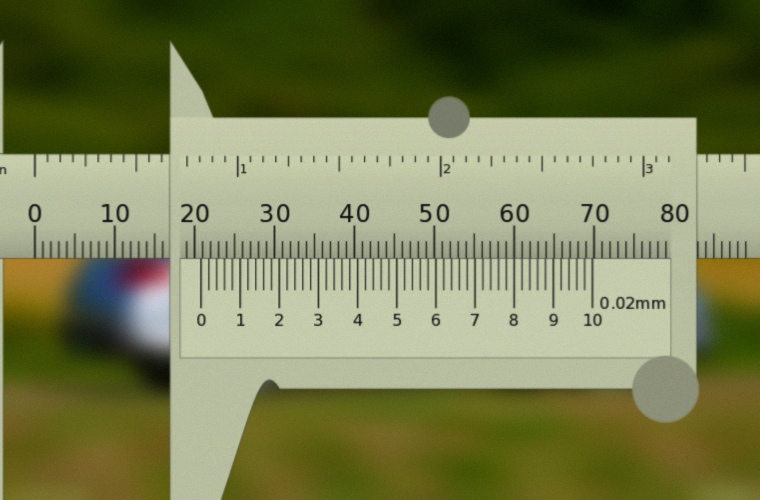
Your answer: **20.8** mm
